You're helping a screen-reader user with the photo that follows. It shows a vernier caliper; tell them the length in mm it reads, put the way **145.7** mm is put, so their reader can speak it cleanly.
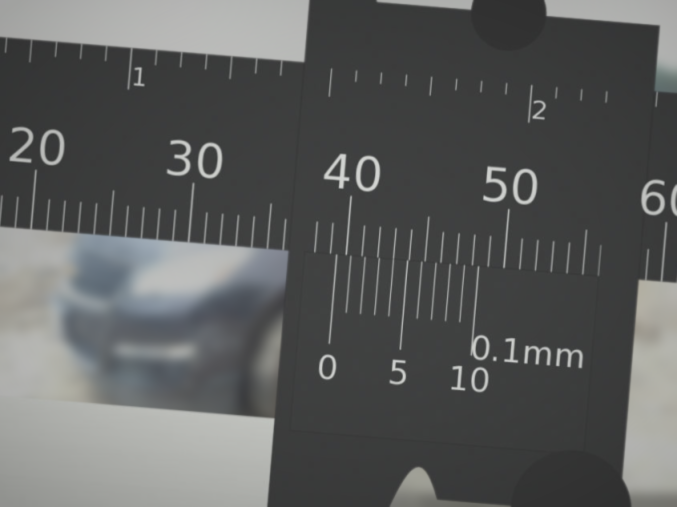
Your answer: **39.4** mm
